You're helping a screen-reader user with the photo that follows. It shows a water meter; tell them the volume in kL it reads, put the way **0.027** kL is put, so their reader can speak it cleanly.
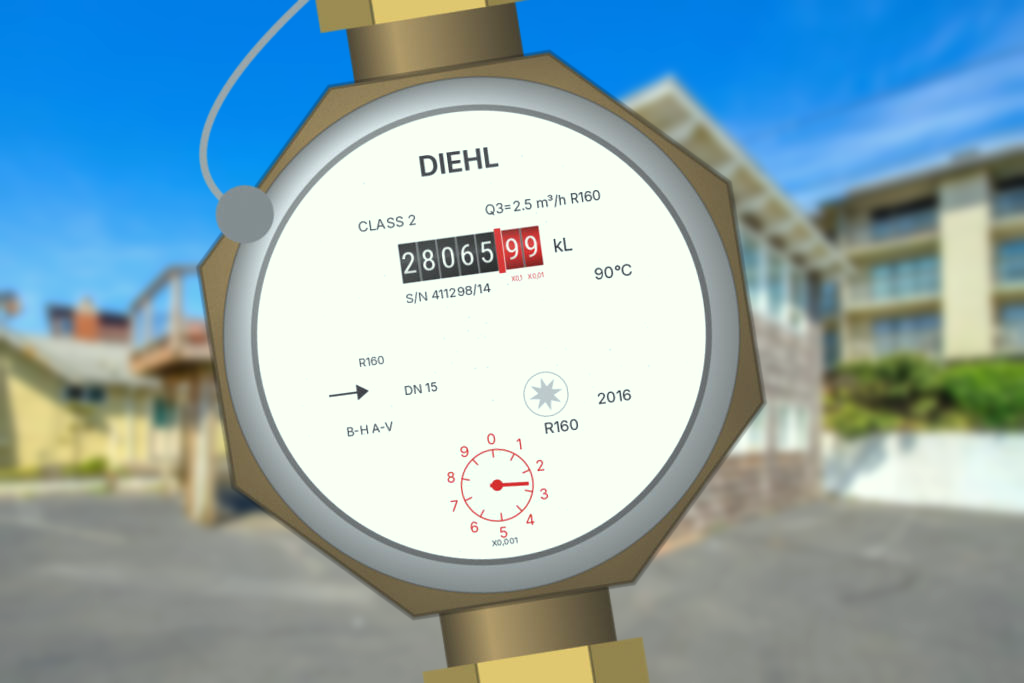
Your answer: **28065.992** kL
